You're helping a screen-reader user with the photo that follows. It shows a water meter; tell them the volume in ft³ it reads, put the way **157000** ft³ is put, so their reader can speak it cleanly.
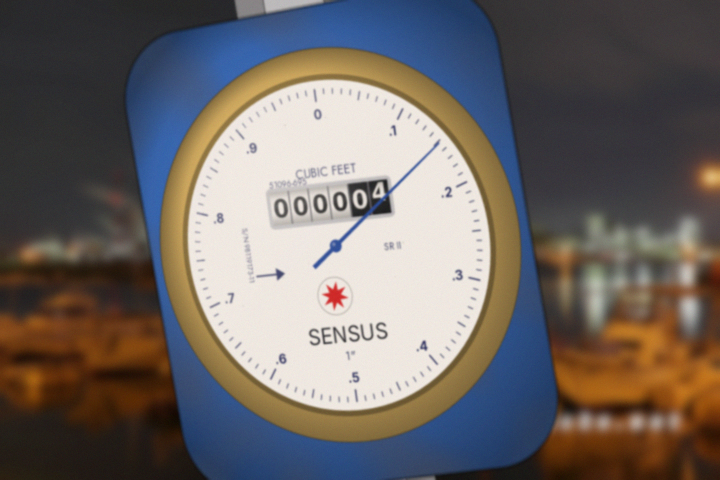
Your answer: **4.15** ft³
